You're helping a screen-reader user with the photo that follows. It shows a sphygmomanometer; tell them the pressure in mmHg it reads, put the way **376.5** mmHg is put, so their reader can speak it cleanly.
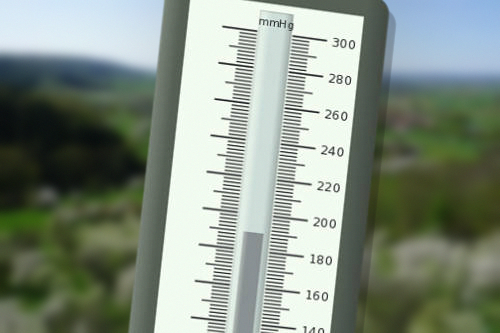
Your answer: **190** mmHg
